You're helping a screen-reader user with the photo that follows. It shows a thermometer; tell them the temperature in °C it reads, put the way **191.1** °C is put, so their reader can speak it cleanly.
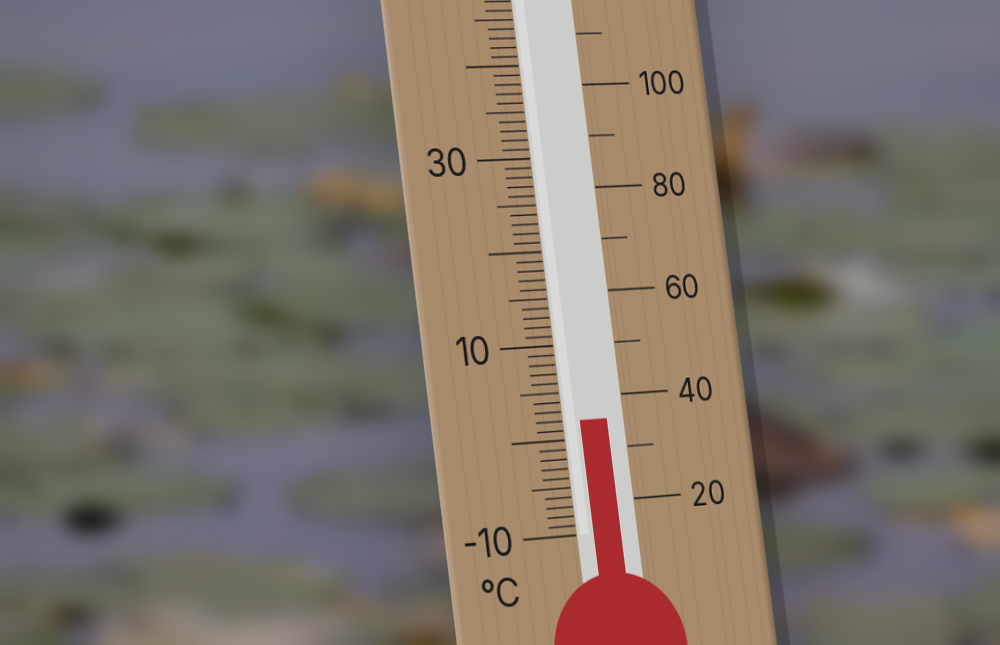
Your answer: **2** °C
